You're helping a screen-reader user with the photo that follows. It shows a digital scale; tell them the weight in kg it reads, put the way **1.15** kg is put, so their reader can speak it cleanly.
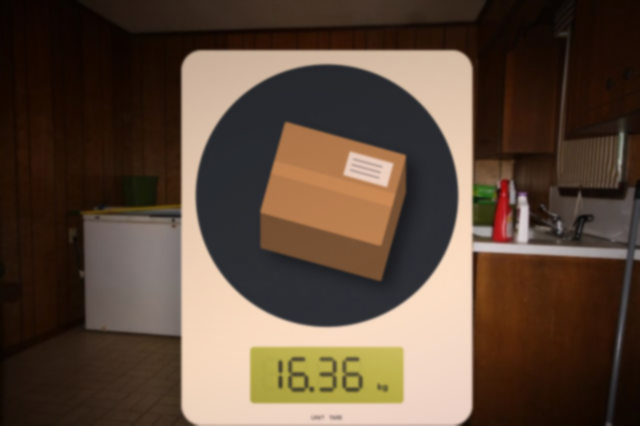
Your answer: **16.36** kg
